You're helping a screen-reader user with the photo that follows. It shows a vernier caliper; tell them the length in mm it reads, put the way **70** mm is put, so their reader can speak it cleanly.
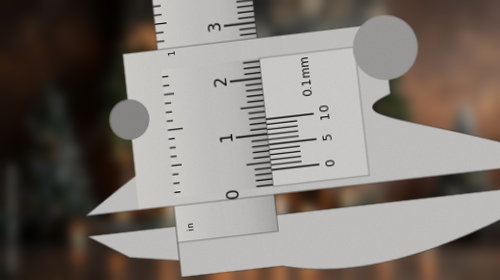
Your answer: **3.6** mm
